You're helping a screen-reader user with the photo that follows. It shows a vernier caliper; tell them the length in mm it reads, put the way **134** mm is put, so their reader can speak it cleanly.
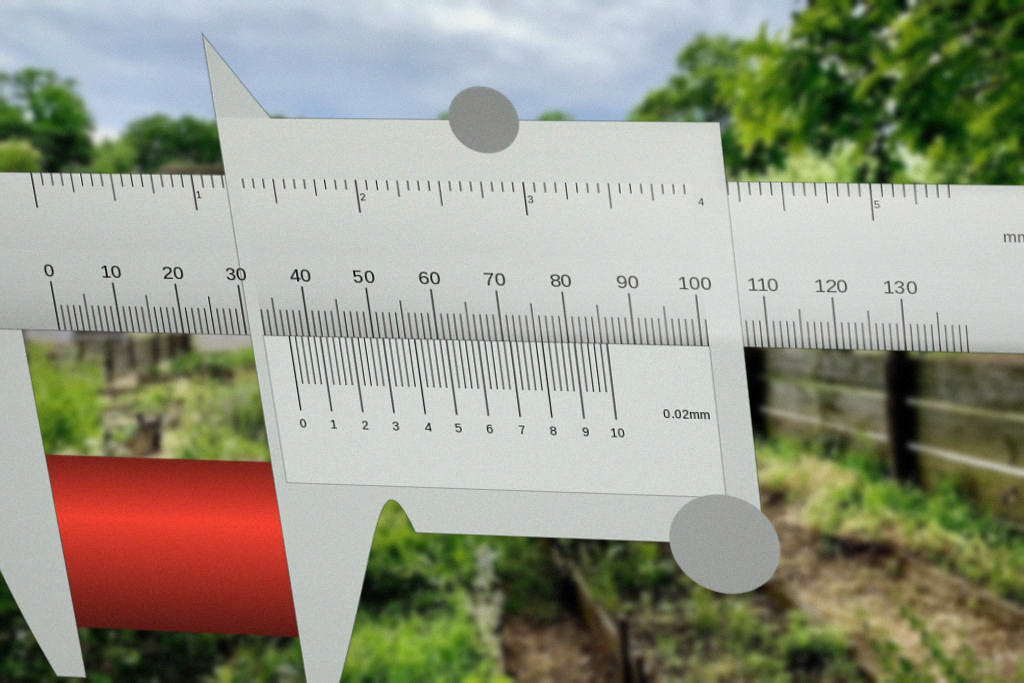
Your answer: **36.8** mm
